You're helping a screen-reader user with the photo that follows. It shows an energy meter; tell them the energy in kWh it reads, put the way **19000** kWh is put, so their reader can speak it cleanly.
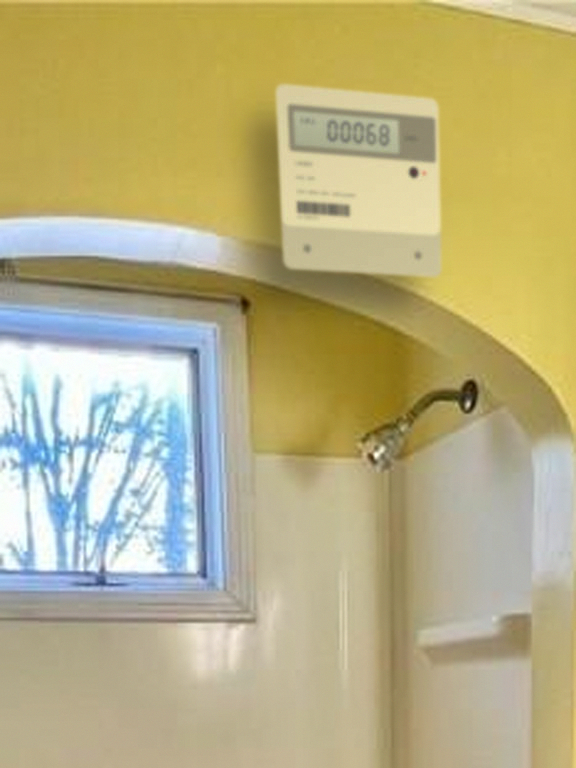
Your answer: **68** kWh
